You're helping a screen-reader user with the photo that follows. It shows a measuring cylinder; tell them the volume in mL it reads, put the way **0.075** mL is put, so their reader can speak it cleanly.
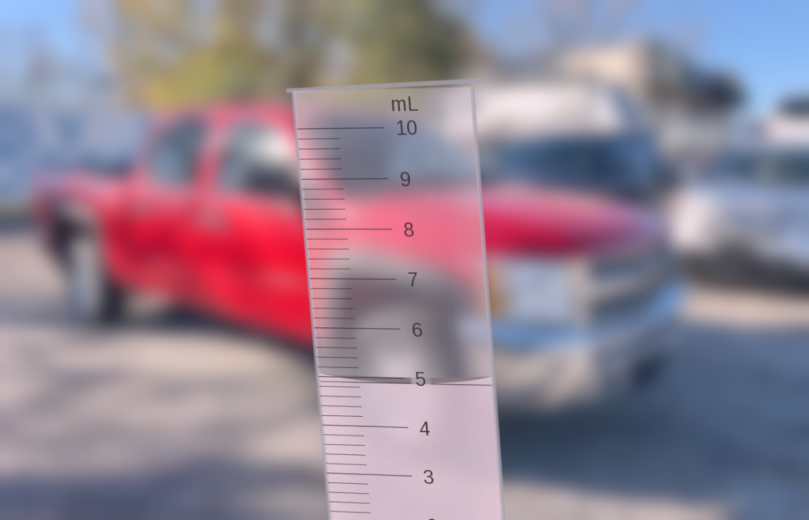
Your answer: **4.9** mL
